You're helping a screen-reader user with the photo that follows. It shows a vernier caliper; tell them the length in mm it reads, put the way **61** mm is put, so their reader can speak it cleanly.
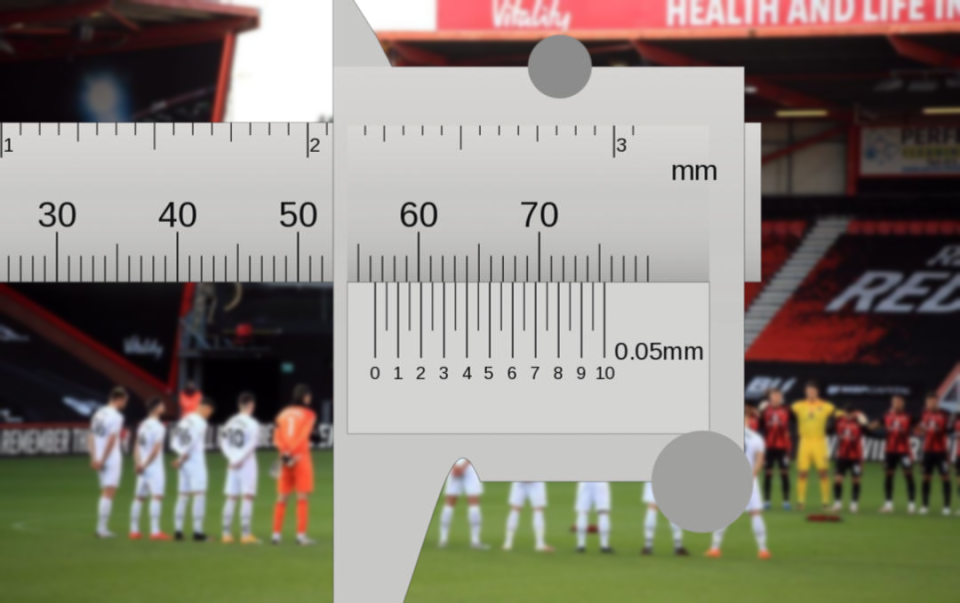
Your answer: **56.4** mm
